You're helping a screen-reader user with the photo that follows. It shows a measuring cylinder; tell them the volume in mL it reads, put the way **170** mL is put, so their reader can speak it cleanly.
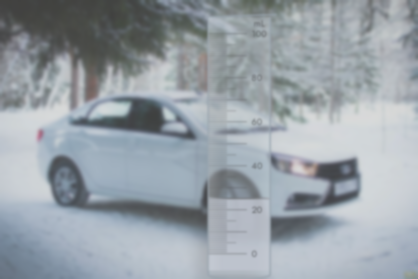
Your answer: **25** mL
